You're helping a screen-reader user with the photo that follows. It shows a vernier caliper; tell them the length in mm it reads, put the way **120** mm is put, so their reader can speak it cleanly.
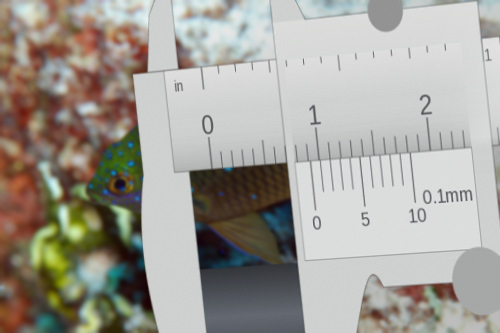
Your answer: **9.2** mm
